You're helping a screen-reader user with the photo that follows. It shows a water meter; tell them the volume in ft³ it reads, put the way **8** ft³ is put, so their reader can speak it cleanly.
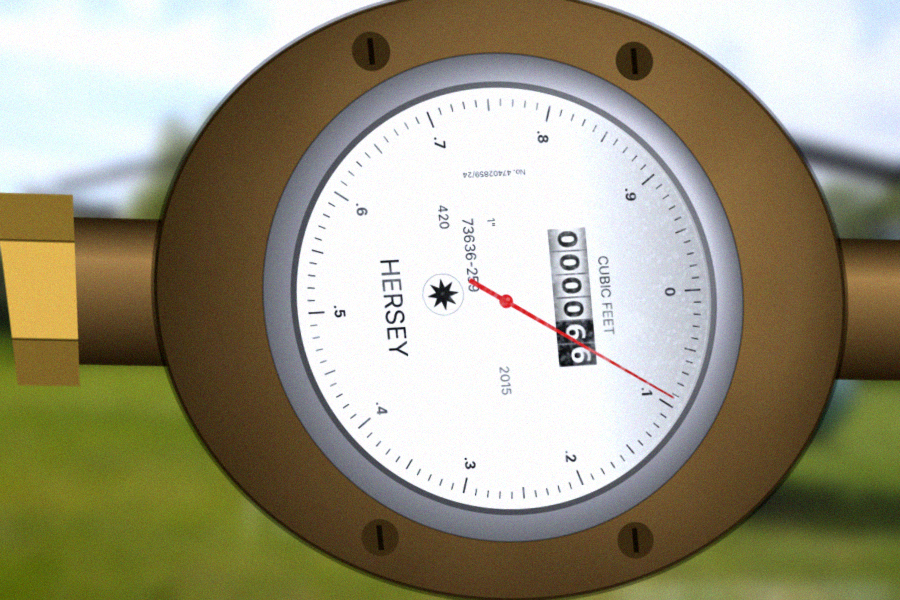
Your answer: **66.09** ft³
